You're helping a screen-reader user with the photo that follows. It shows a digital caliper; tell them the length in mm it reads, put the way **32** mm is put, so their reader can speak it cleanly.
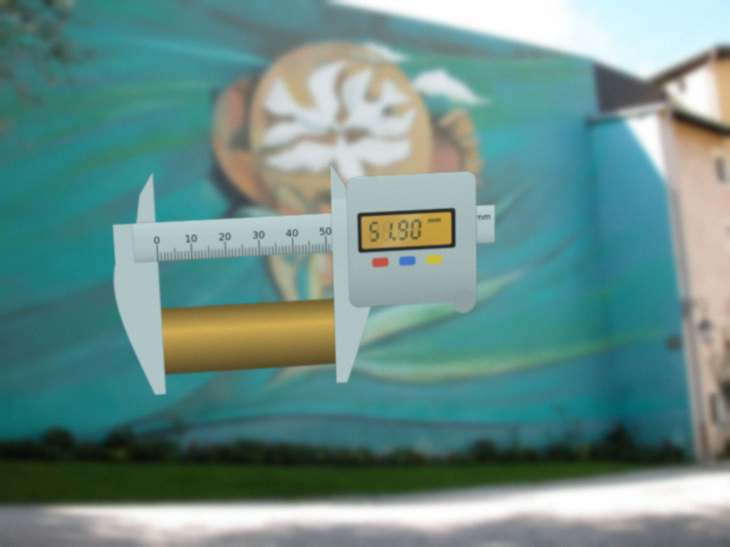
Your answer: **51.90** mm
